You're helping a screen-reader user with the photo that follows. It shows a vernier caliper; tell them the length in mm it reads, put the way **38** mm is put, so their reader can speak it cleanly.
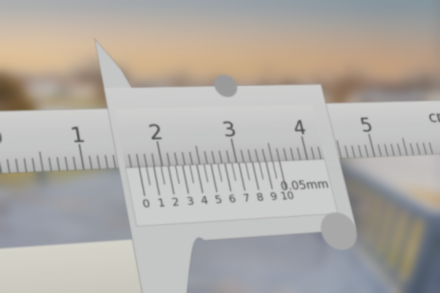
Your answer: **17.0** mm
